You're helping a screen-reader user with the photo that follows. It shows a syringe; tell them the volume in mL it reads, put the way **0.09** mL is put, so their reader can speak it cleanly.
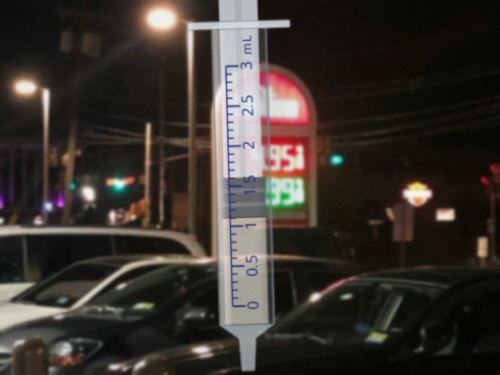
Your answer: **1.1** mL
